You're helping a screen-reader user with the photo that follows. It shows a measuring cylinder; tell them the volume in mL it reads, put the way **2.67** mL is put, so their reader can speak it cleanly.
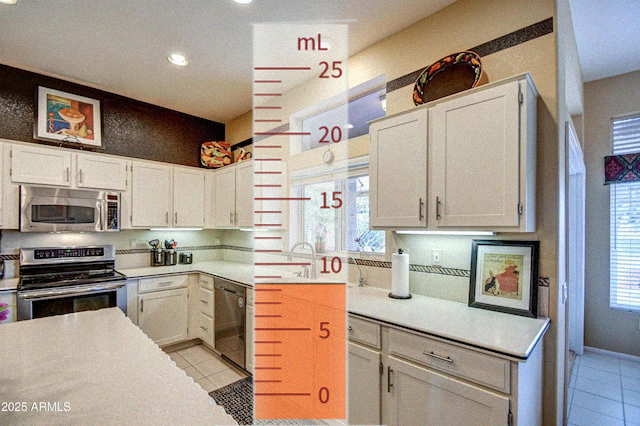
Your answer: **8.5** mL
